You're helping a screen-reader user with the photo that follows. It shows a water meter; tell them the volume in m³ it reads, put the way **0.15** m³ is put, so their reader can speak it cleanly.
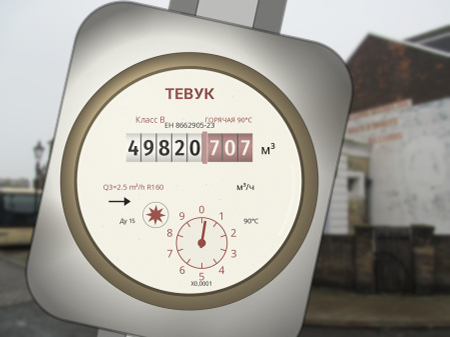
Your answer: **49820.7070** m³
